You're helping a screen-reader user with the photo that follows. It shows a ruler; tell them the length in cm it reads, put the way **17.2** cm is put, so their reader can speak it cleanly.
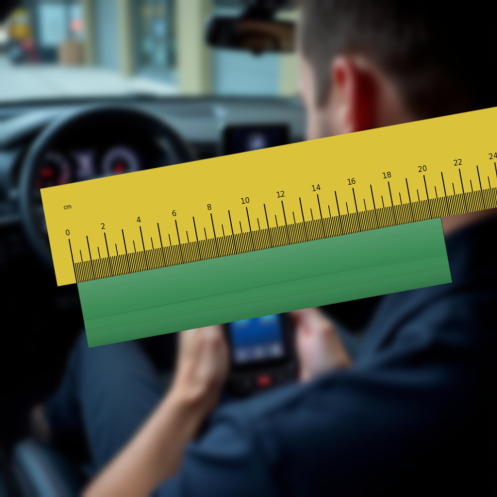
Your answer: **20.5** cm
